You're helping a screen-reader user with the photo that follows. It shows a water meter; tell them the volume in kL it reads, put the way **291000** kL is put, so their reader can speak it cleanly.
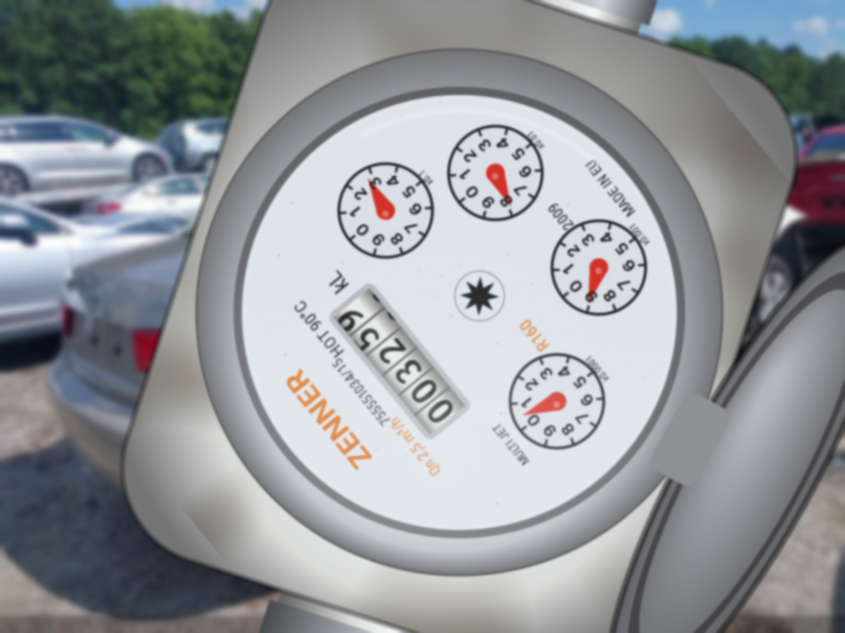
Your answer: **3259.2790** kL
